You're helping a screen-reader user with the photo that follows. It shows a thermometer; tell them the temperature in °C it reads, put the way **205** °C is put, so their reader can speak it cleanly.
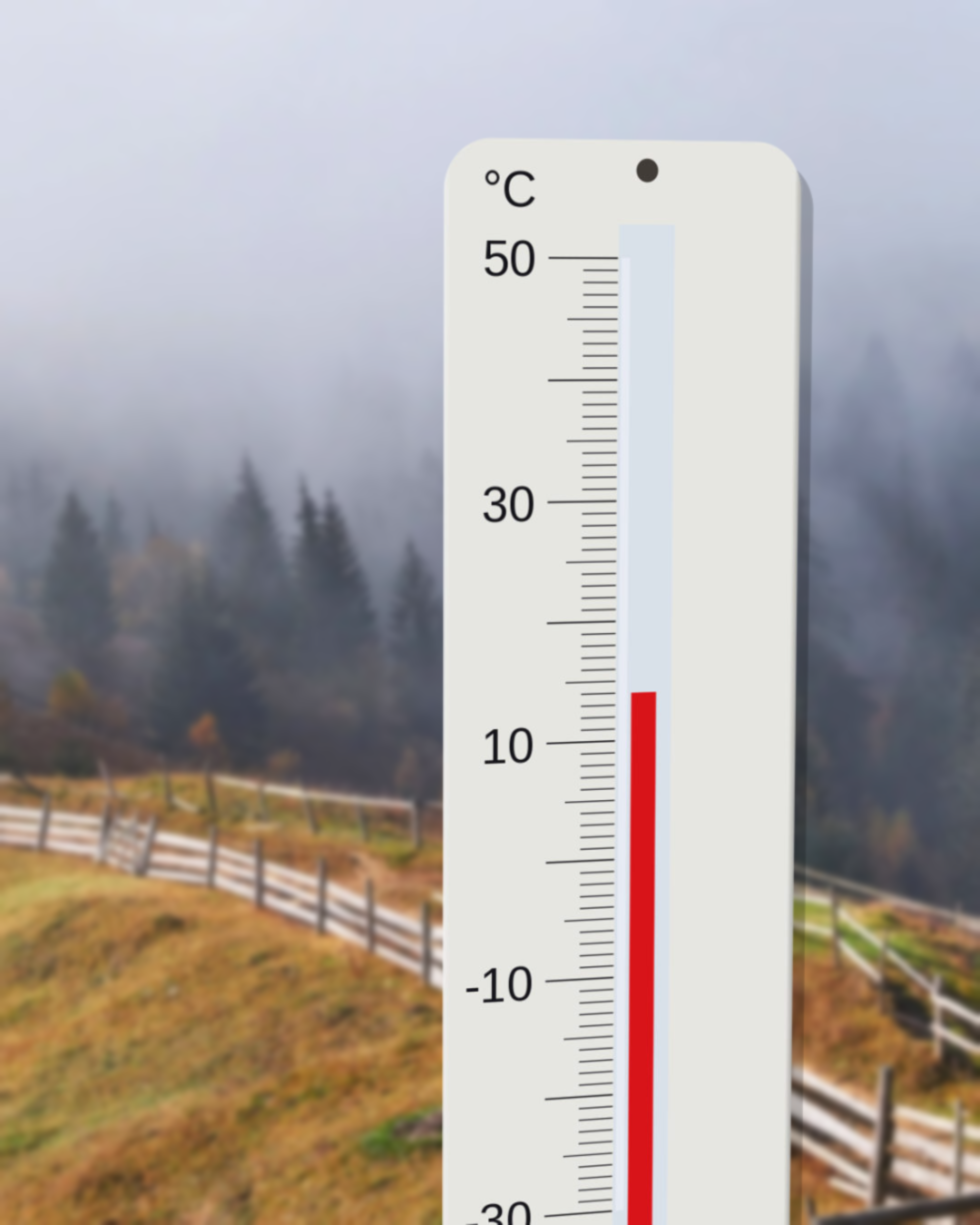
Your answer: **14** °C
